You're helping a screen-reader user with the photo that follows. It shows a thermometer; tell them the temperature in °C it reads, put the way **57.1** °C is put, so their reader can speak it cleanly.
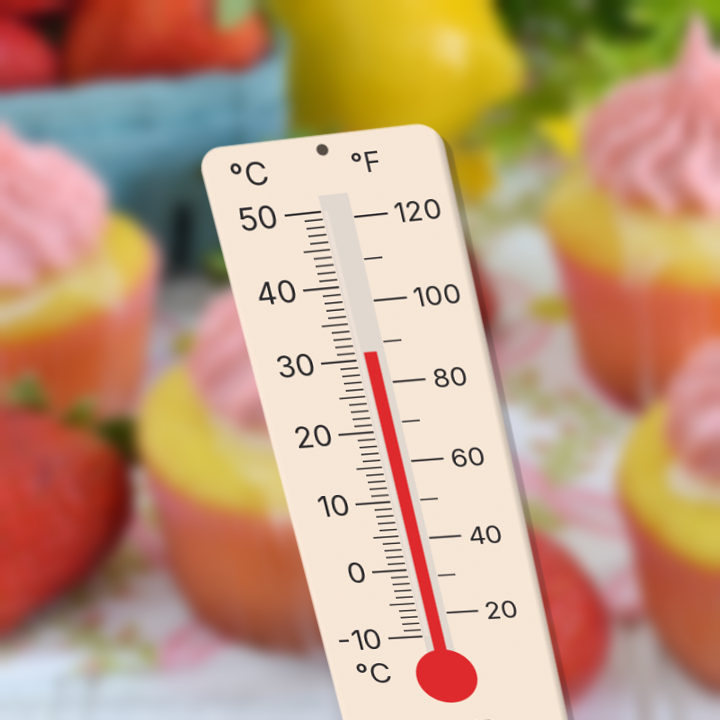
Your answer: **31** °C
